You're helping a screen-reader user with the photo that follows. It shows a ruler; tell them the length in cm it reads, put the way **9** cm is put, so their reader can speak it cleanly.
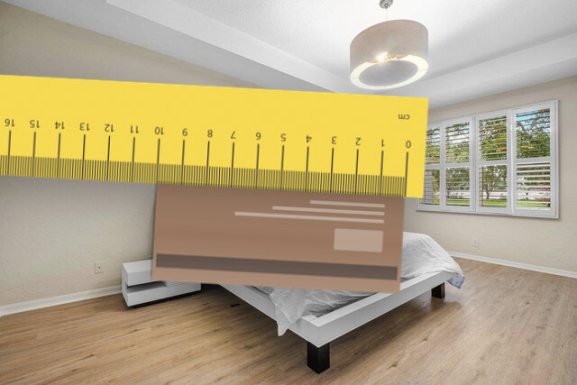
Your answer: **10** cm
